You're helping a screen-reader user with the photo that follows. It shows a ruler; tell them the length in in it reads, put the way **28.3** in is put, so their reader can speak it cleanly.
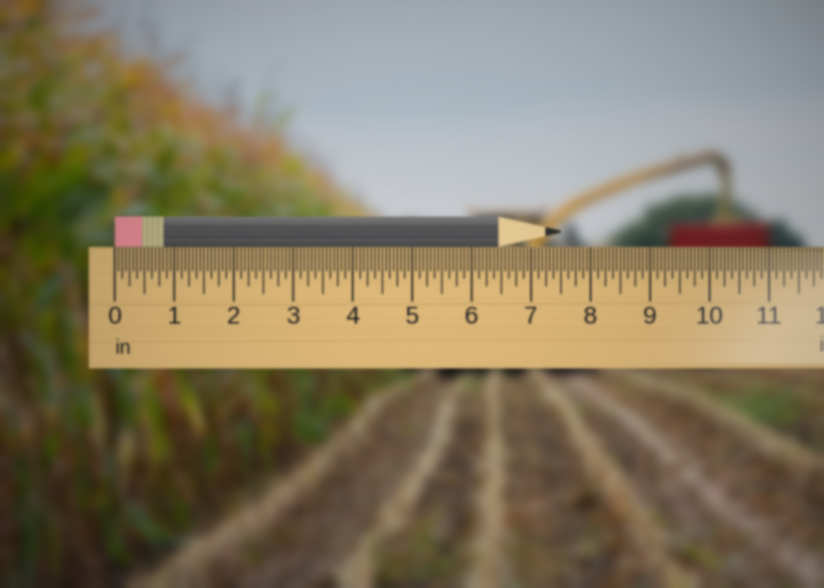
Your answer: **7.5** in
